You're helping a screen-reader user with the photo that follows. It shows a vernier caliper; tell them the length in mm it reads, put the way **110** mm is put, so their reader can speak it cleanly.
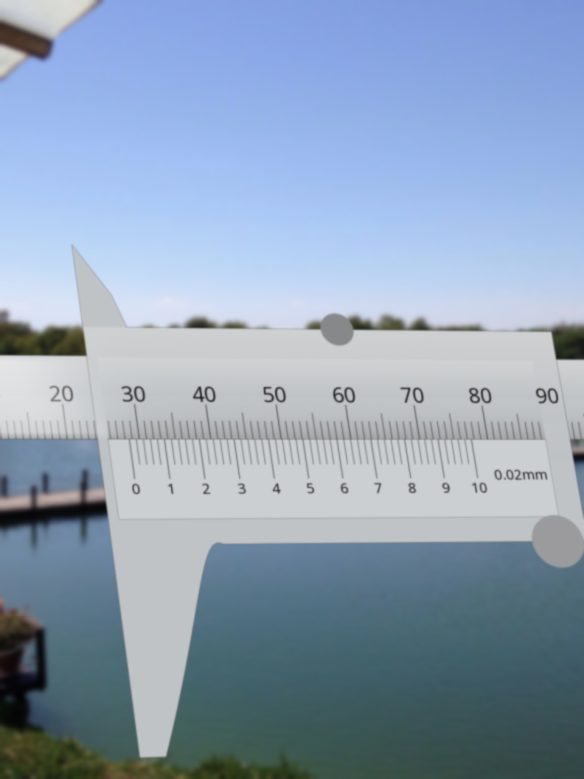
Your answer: **28.6** mm
